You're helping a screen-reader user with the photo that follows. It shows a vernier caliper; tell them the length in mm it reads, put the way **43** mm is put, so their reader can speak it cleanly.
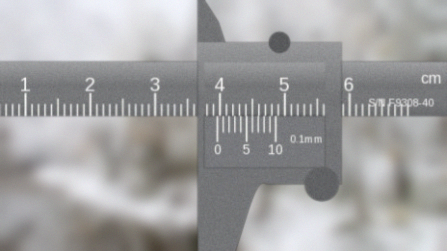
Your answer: **39.6** mm
